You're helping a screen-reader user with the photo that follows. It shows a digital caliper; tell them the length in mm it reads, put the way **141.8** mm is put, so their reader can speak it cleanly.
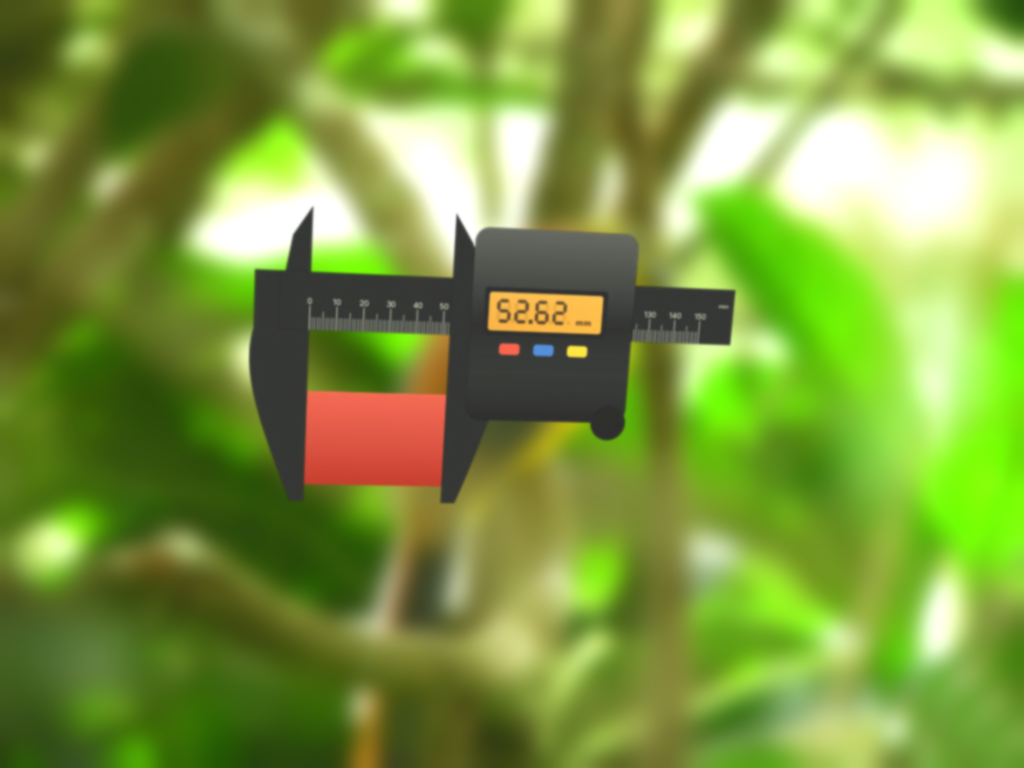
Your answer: **52.62** mm
